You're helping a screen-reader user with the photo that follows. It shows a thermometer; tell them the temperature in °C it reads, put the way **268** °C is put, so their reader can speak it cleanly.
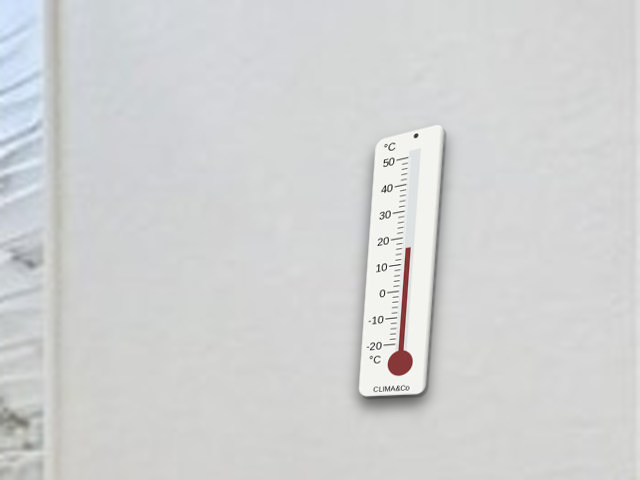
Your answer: **16** °C
